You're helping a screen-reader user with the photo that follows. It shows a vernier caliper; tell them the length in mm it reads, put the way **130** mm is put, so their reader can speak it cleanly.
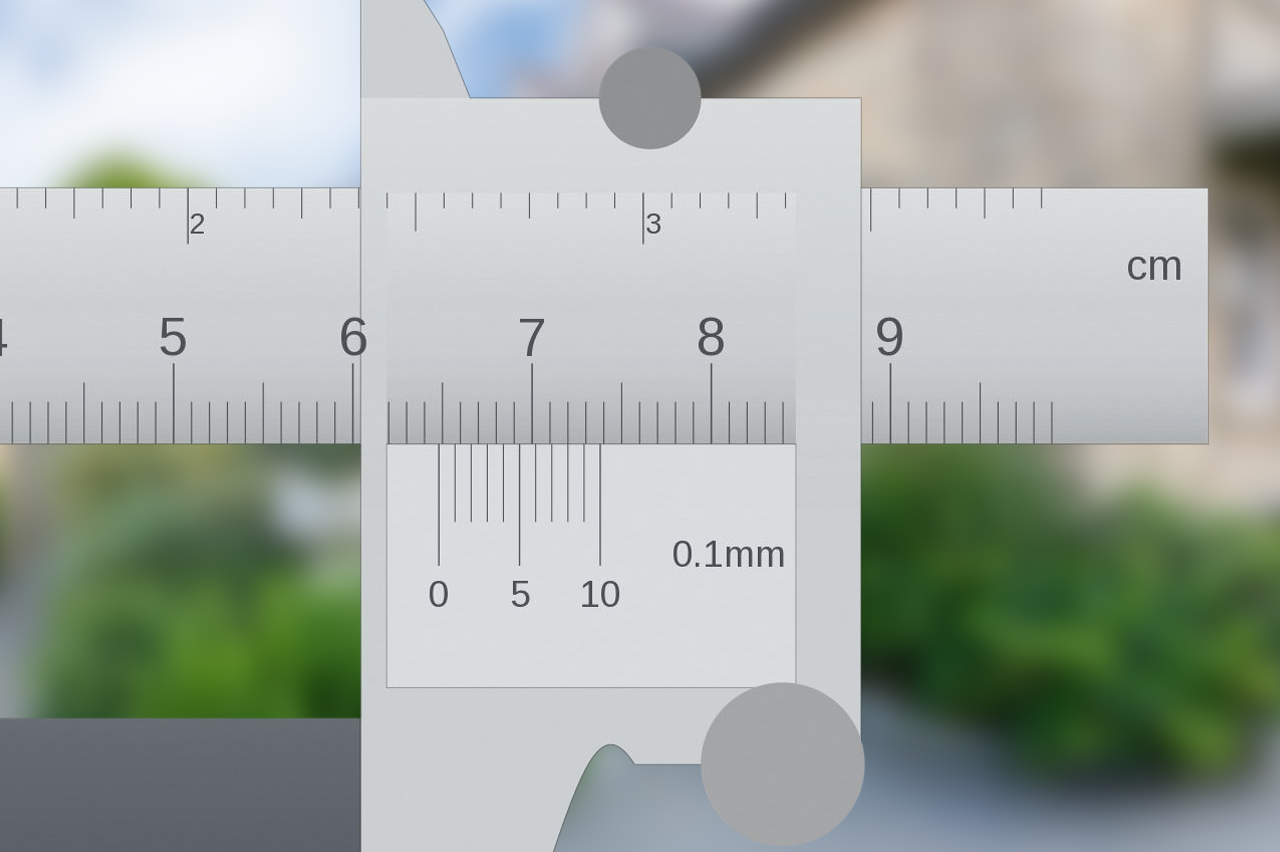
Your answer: **64.8** mm
